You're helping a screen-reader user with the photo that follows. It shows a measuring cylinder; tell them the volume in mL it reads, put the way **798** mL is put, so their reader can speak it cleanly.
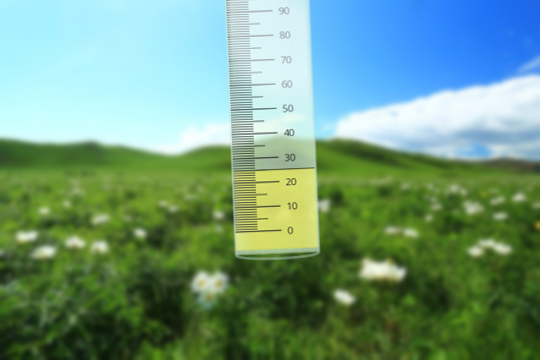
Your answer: **25** mL
